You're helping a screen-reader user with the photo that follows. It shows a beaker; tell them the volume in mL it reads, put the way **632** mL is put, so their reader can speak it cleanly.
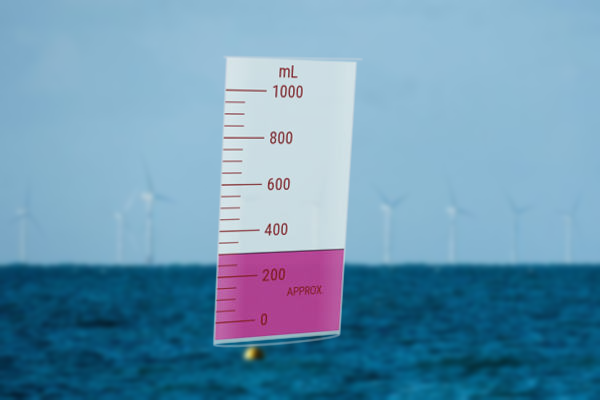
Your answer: **300** mL
